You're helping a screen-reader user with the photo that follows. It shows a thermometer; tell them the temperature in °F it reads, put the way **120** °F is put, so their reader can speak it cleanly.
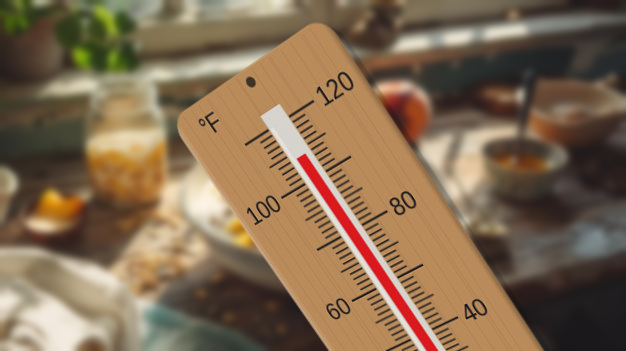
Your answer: **108** °F
